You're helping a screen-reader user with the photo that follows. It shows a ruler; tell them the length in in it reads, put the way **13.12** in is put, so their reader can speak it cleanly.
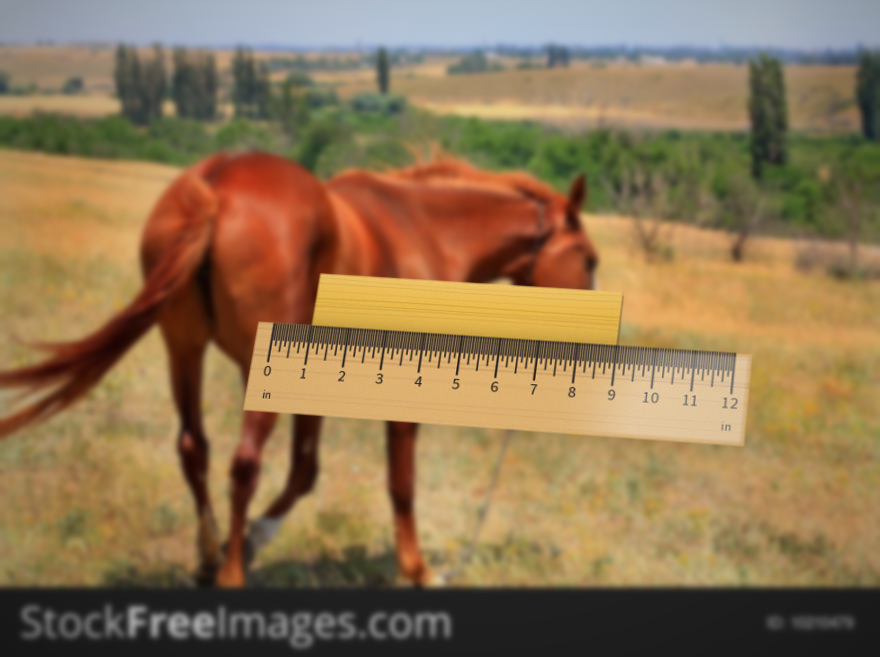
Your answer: **8** in
